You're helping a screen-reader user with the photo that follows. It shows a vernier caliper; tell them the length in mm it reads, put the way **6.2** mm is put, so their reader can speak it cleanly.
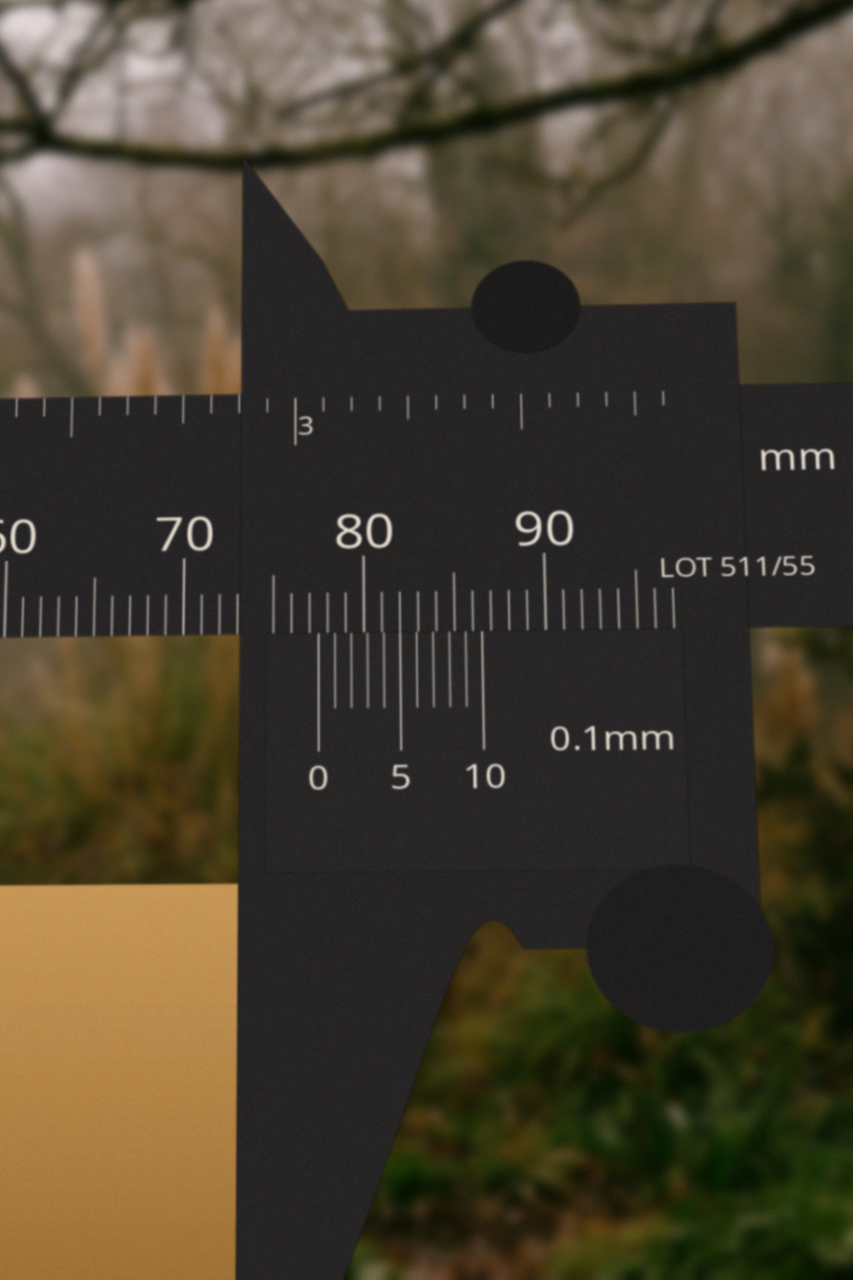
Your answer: **77.5** mm
